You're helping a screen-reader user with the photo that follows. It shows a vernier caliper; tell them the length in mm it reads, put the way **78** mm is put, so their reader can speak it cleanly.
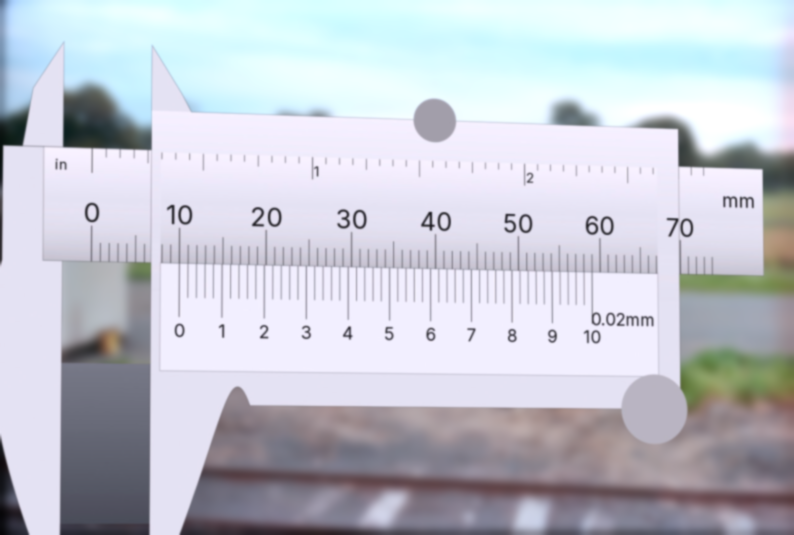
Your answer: **10.0** mm
